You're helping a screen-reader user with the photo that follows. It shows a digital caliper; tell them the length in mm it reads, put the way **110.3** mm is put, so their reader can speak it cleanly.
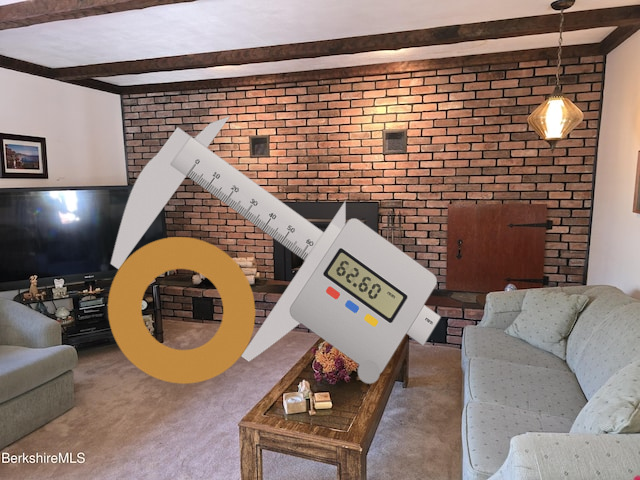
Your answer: **62.60** mm
